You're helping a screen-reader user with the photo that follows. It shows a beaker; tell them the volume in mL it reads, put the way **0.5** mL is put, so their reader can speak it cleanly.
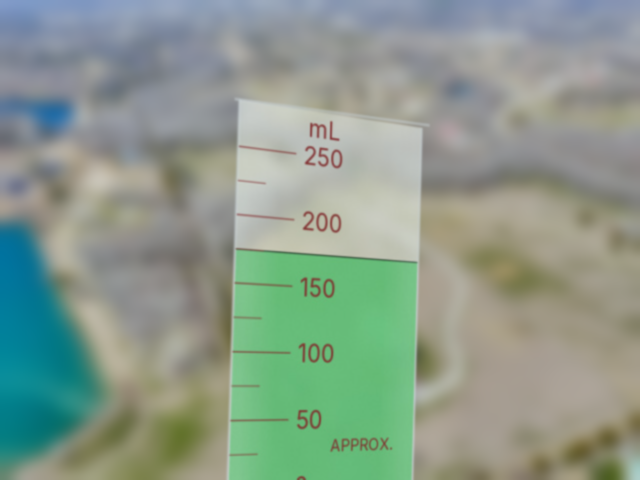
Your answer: **175** mL
